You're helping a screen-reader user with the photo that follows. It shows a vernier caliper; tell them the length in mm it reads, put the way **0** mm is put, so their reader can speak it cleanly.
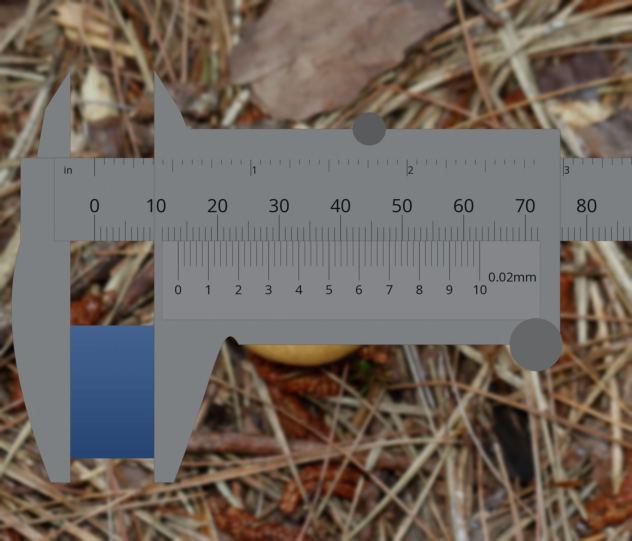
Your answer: **13.6** mm
